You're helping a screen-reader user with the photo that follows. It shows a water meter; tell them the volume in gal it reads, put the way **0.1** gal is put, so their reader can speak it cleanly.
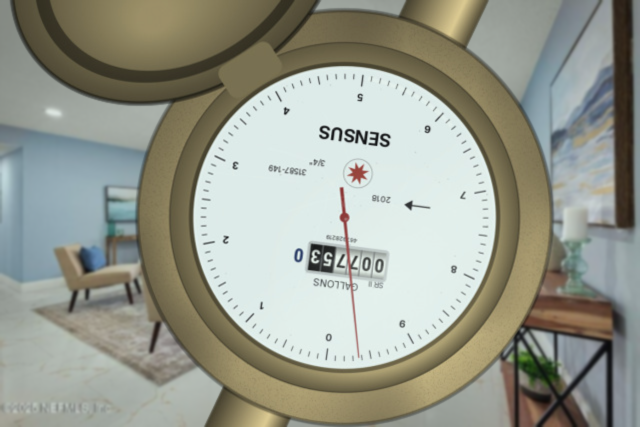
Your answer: **77529.6** gal
